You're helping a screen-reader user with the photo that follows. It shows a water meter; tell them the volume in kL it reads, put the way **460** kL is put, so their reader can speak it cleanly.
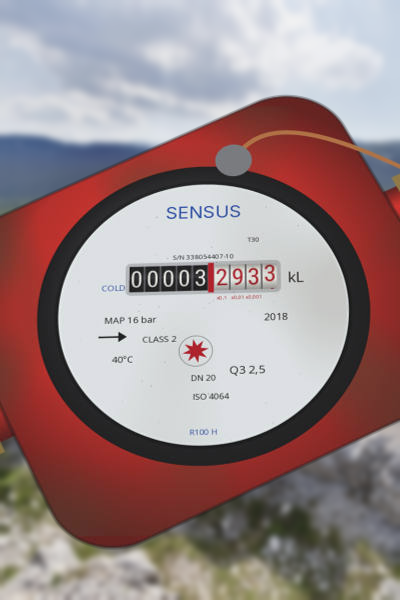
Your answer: **3.2933** kL
